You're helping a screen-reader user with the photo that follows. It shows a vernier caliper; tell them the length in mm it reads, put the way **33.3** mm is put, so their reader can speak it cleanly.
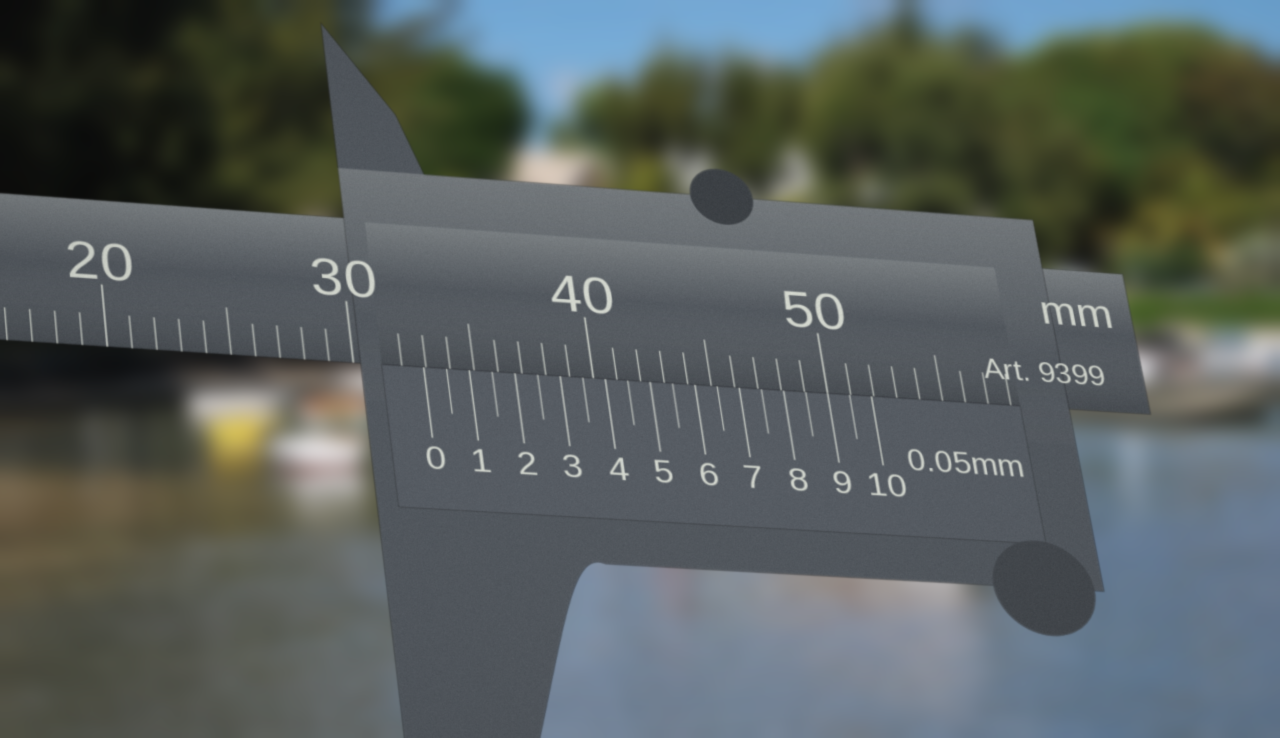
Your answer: **32.9** mm
